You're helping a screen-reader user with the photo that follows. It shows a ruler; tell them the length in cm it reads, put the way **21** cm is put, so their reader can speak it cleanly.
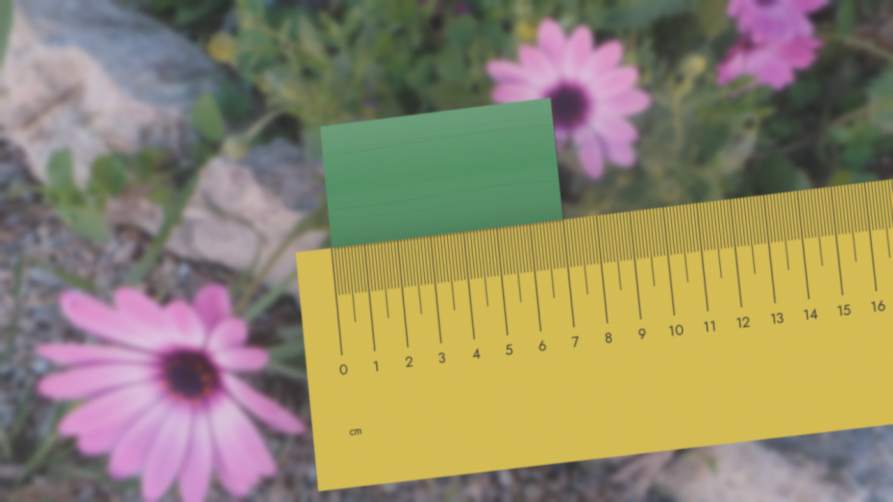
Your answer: **7** cm
